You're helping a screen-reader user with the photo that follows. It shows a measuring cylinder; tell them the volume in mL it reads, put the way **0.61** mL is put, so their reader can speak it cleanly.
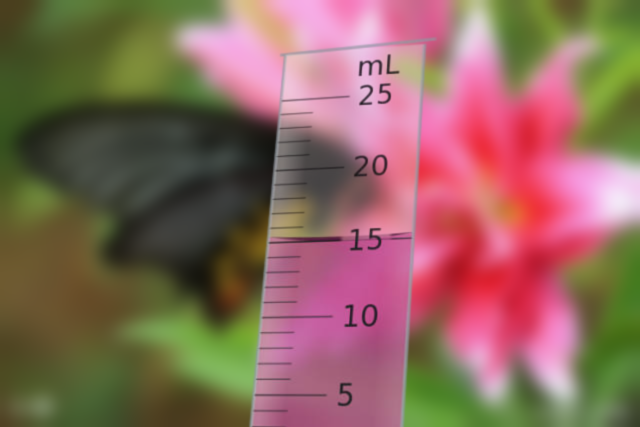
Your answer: **15** mL
